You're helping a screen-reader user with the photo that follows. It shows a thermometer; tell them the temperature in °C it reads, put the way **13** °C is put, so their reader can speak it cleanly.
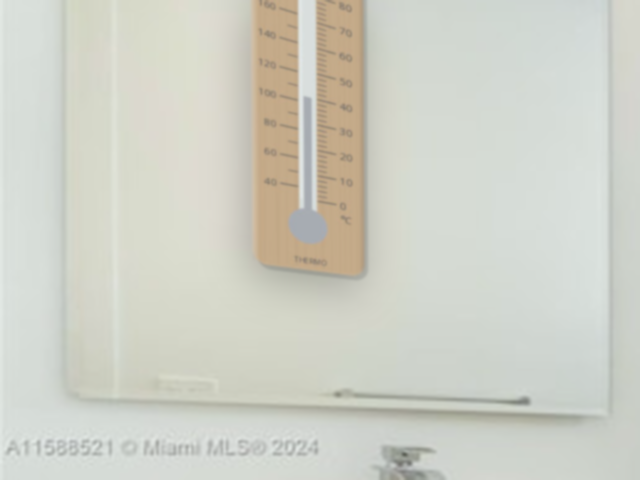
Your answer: **40** °C
